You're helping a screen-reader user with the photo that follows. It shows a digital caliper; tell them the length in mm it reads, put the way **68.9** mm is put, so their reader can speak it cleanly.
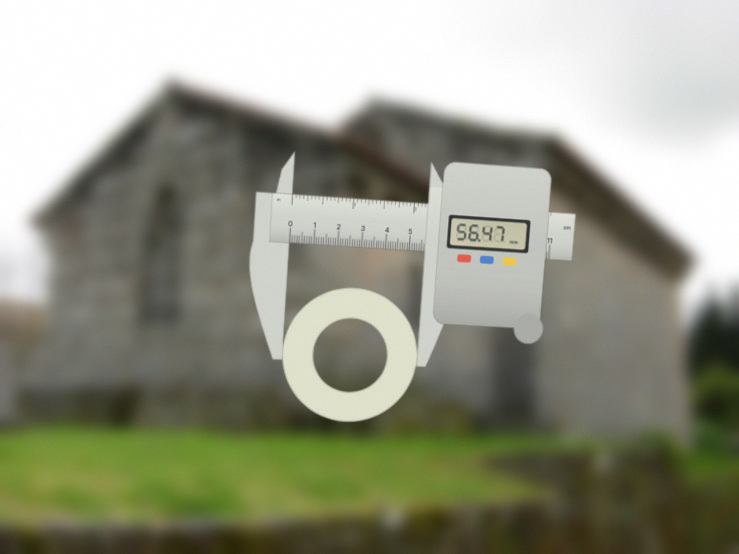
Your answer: **56.47** mm
